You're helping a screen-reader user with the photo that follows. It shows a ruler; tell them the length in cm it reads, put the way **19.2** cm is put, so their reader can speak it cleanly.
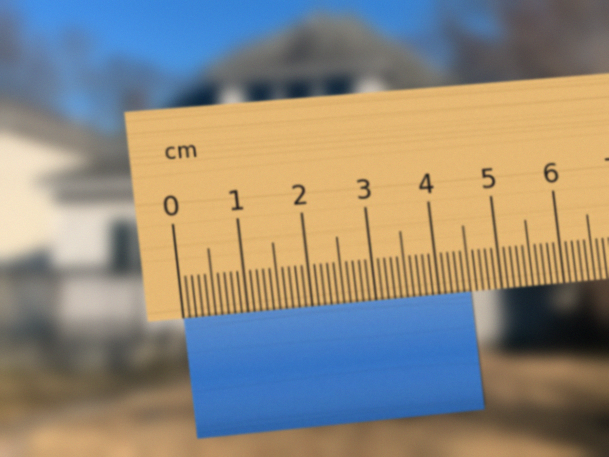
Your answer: **4.5** cm
